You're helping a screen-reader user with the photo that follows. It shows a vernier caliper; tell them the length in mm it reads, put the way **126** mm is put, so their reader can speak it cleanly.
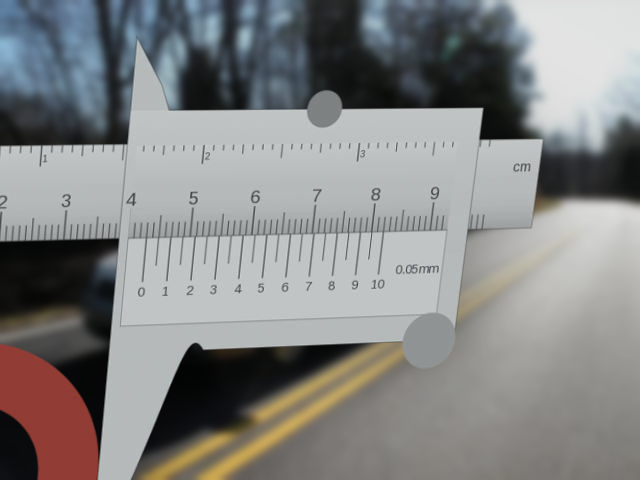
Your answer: **43.0** mm
